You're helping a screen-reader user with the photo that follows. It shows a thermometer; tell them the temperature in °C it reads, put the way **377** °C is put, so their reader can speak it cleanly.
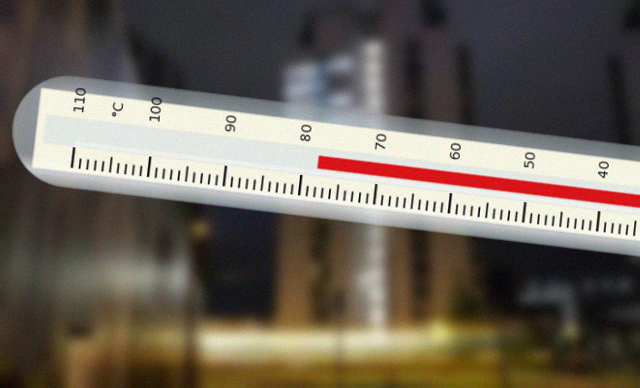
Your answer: **78** °C
